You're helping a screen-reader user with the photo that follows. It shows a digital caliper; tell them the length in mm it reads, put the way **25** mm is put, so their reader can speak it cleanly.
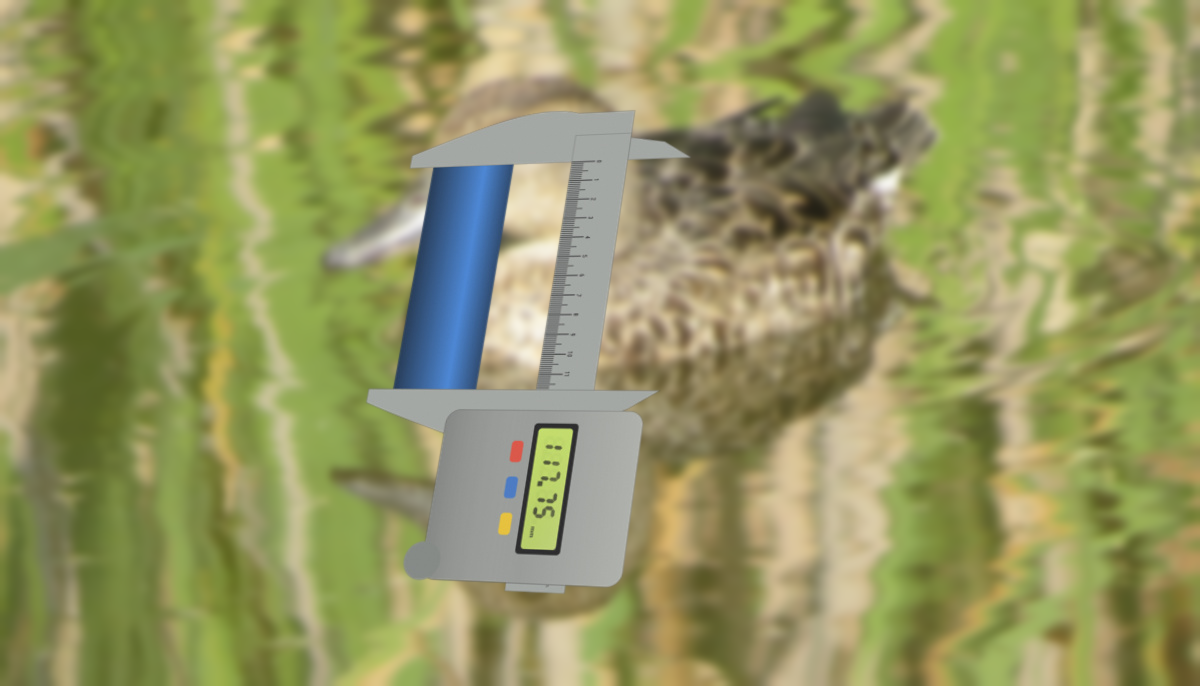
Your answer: **117.75** mm
